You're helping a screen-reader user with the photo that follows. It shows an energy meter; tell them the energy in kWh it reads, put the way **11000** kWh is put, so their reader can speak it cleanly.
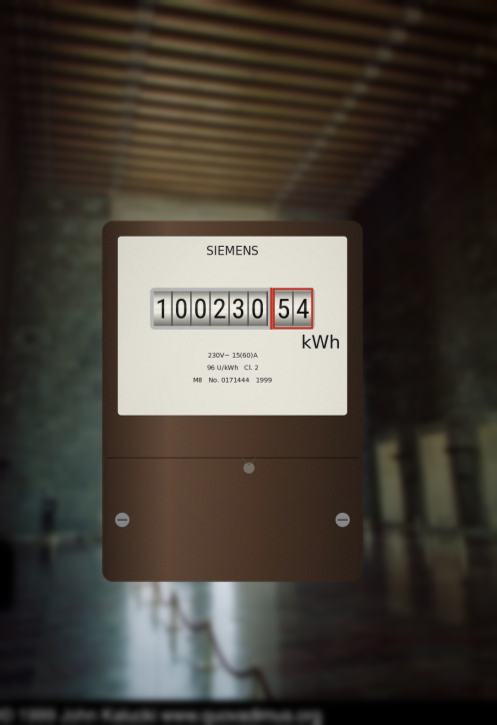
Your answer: **100230.54** kWh
